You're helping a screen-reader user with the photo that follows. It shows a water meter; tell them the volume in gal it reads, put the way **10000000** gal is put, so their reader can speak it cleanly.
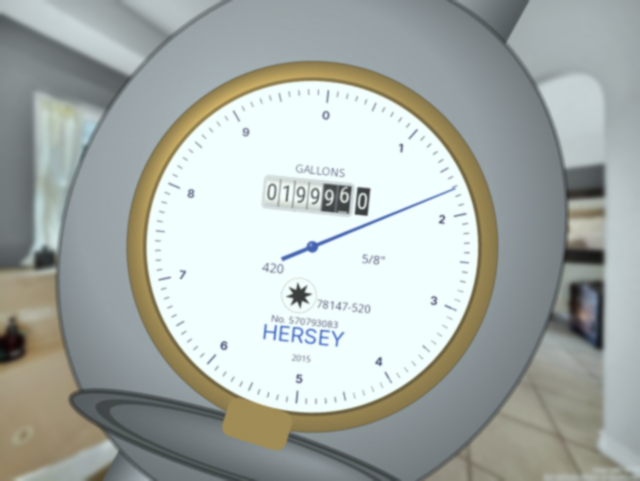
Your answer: **199961.7** gal
